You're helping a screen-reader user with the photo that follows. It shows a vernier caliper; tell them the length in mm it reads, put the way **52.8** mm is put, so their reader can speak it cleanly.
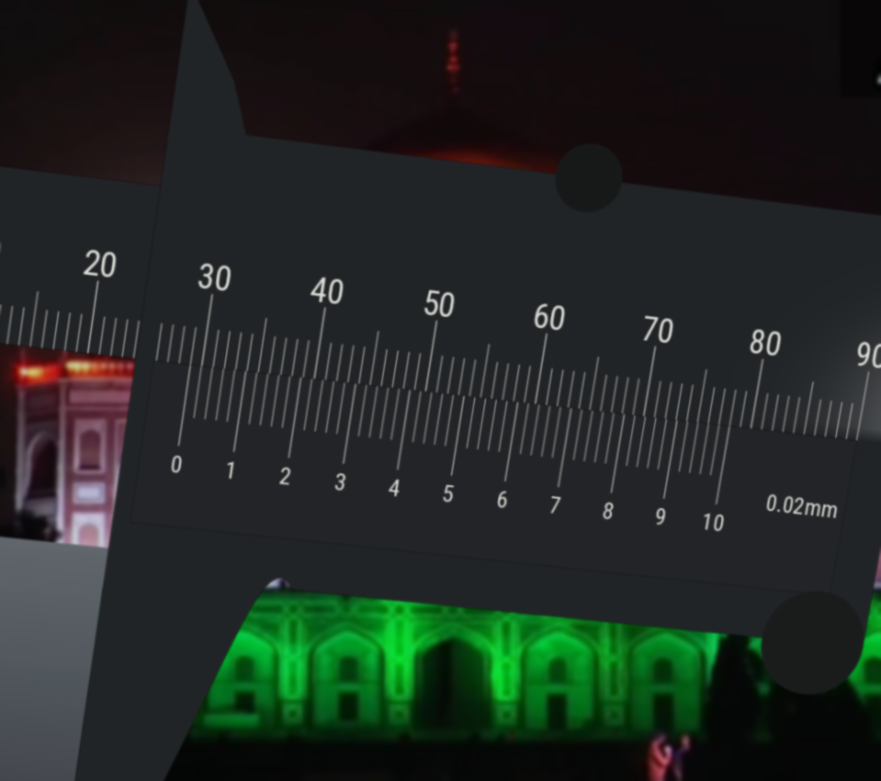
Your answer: **29.0** mm
